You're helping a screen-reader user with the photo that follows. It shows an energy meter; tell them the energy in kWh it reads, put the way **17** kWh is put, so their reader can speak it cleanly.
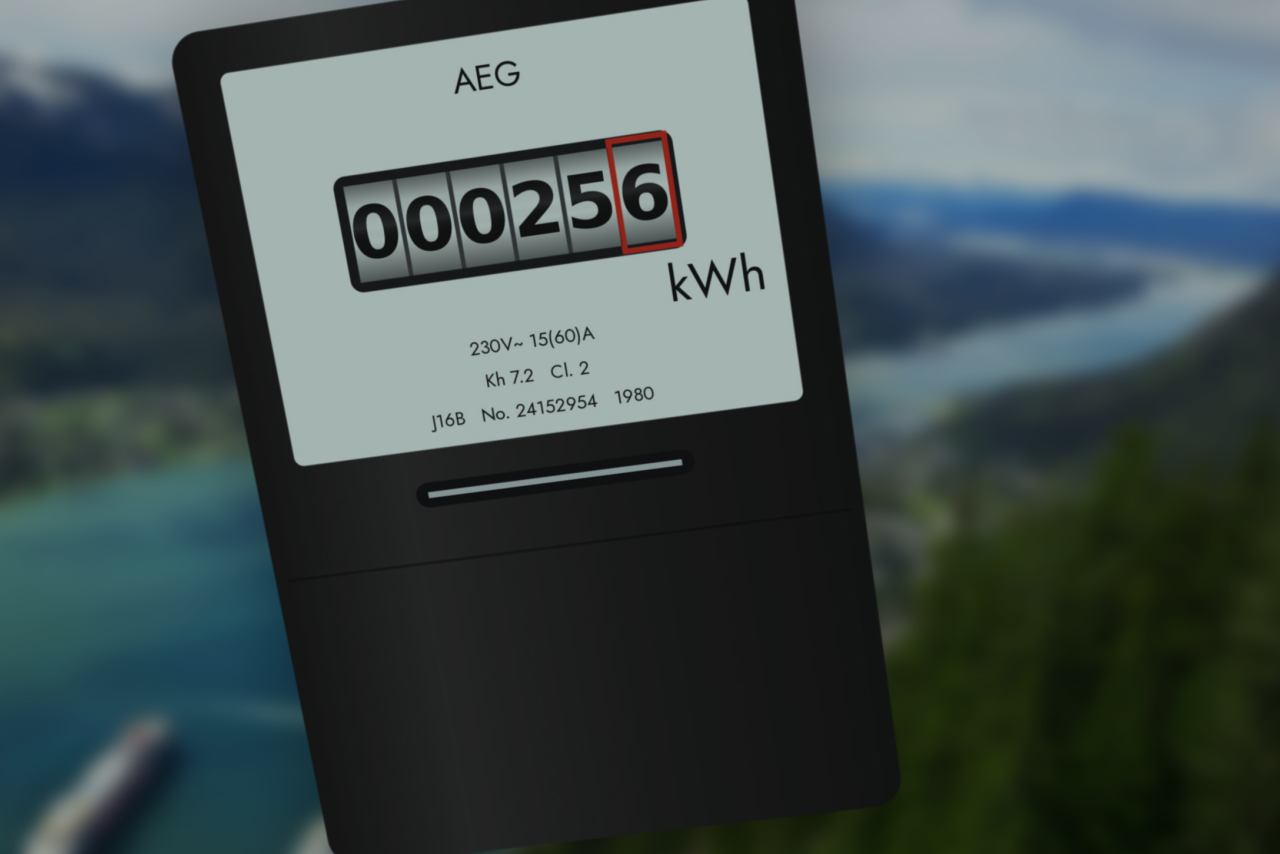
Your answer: **25.6** kWh
